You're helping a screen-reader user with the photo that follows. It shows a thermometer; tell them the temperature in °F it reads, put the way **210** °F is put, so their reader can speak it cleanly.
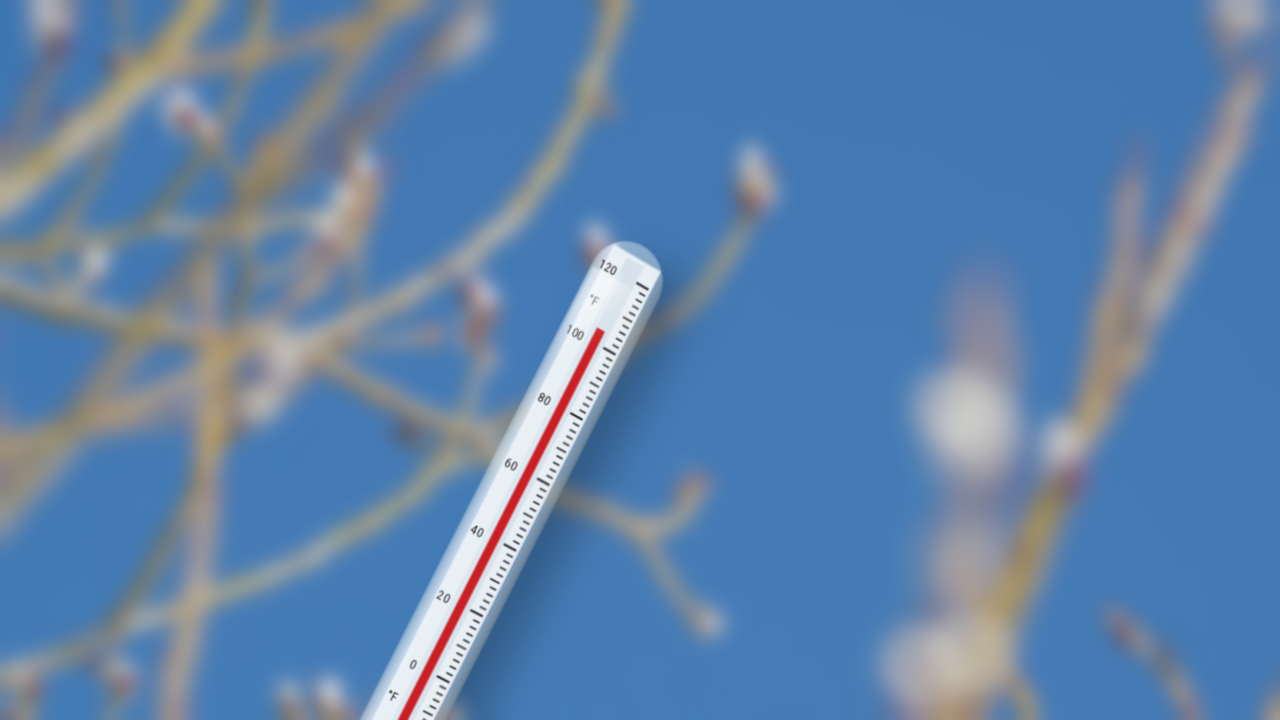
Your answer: **104** °F
